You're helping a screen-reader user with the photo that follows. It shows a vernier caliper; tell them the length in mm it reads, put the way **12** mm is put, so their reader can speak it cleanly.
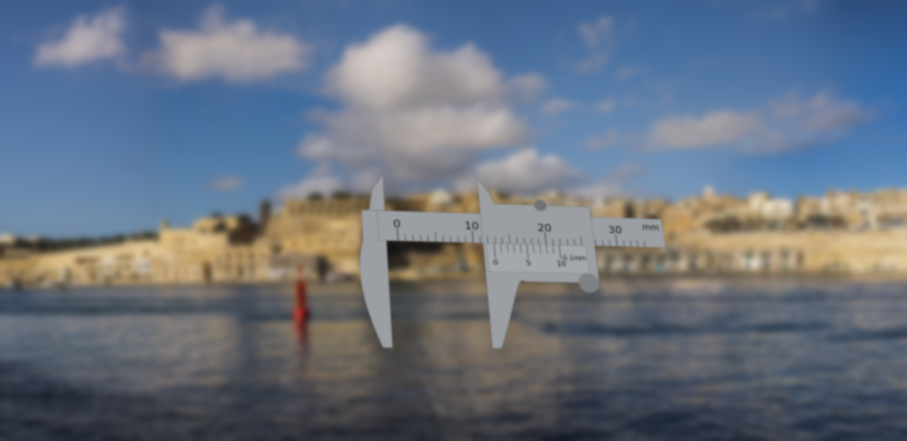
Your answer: **12.8** mm
